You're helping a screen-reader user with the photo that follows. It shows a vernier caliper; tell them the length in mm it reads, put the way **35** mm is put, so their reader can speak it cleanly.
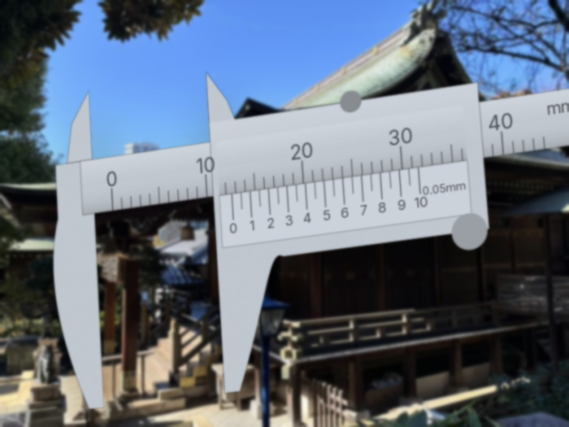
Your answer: **12.6** mm
